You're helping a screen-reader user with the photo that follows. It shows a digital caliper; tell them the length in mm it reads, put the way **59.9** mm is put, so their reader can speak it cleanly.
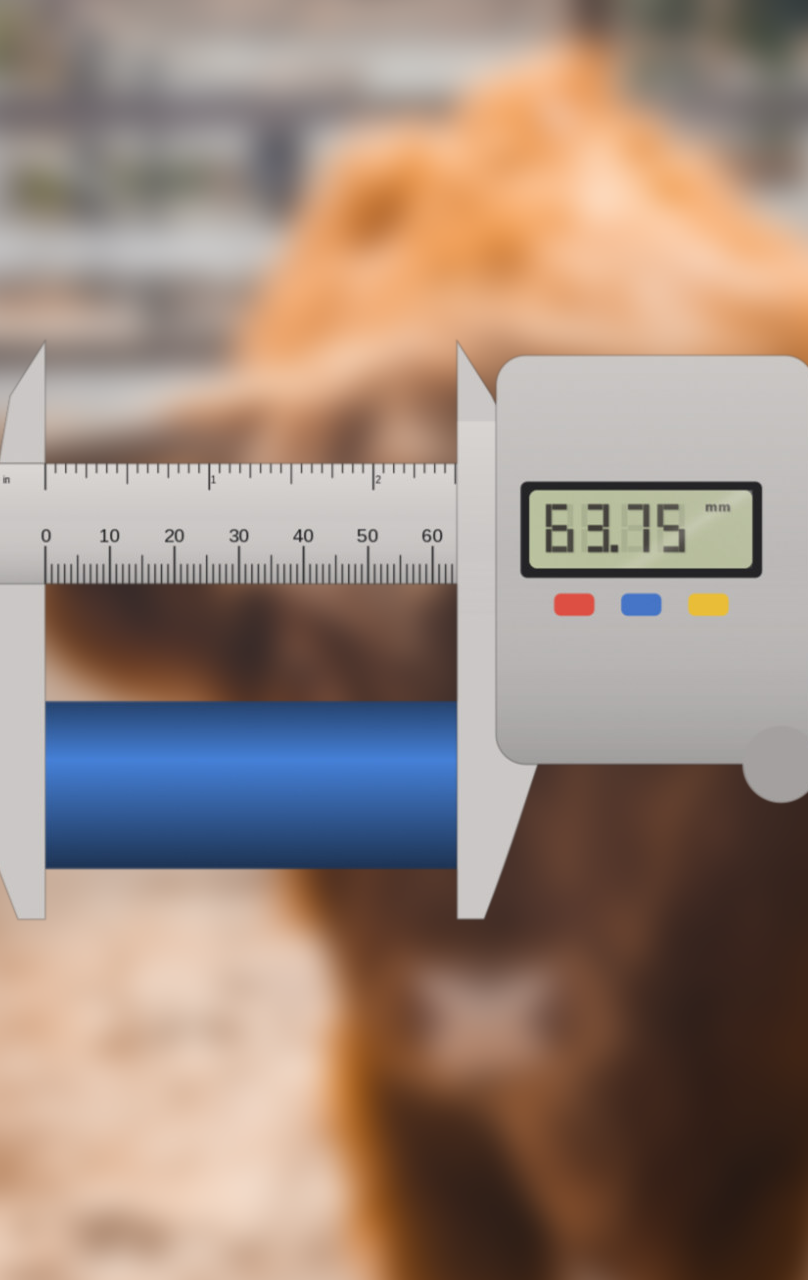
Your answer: **63.75** mm
